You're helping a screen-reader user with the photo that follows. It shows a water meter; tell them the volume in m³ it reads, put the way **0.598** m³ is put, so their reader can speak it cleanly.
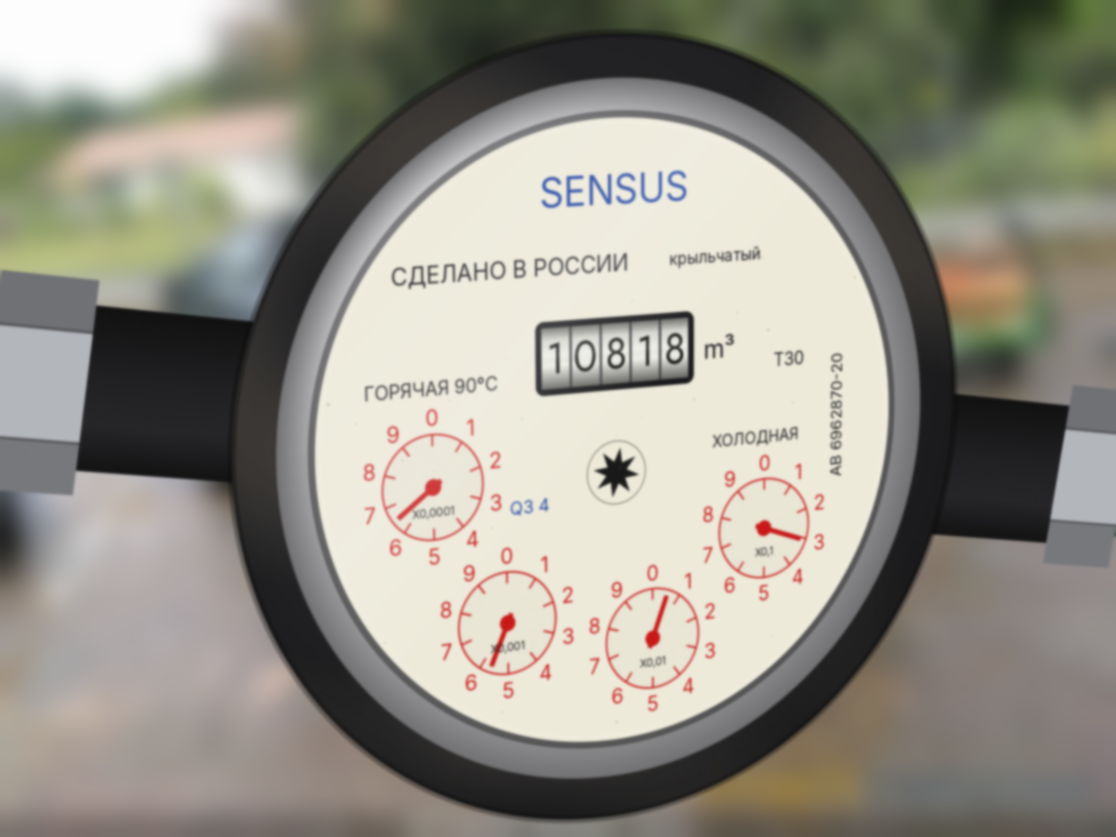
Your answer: **10818.3056** m³
